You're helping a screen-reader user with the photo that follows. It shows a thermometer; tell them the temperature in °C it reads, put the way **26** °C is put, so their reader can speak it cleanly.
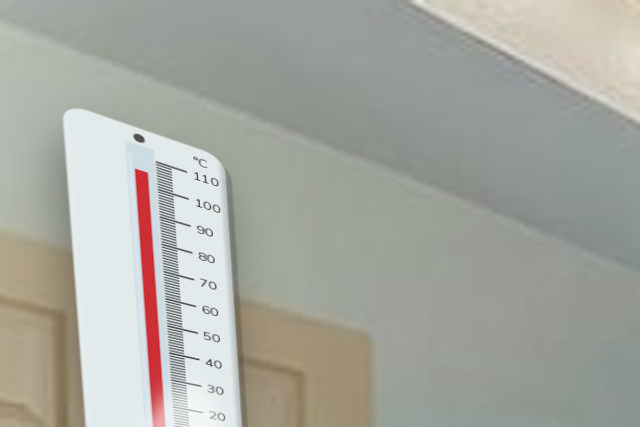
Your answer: **105** °C
